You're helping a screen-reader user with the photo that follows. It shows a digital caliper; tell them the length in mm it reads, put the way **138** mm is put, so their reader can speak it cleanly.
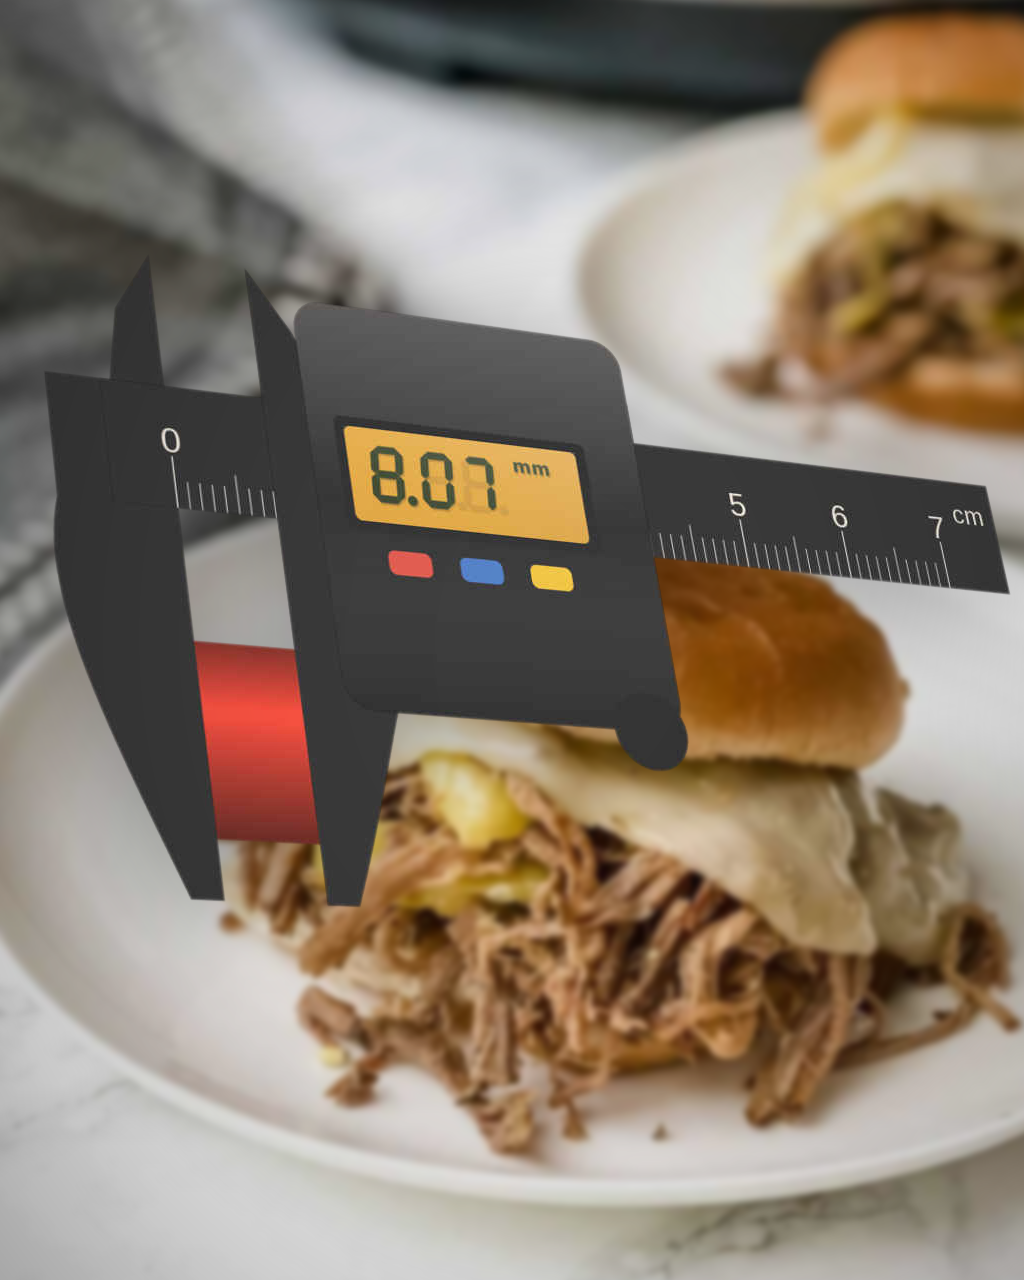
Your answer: **8.07** mm
